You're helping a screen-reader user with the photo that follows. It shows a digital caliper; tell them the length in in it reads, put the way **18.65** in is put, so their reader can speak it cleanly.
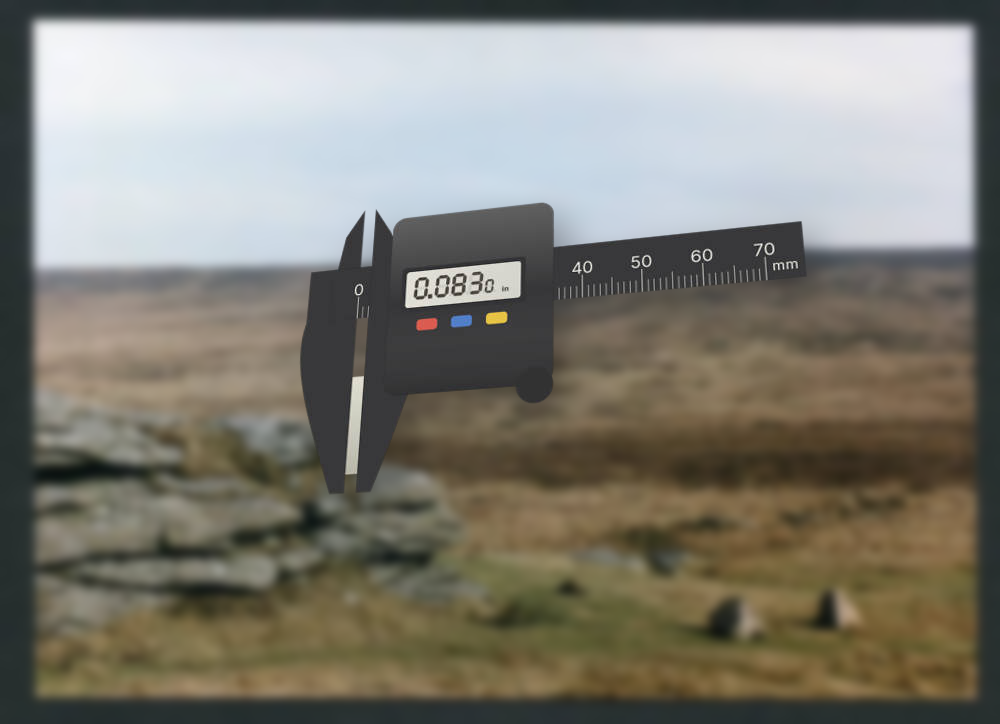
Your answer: **0.0830** in
